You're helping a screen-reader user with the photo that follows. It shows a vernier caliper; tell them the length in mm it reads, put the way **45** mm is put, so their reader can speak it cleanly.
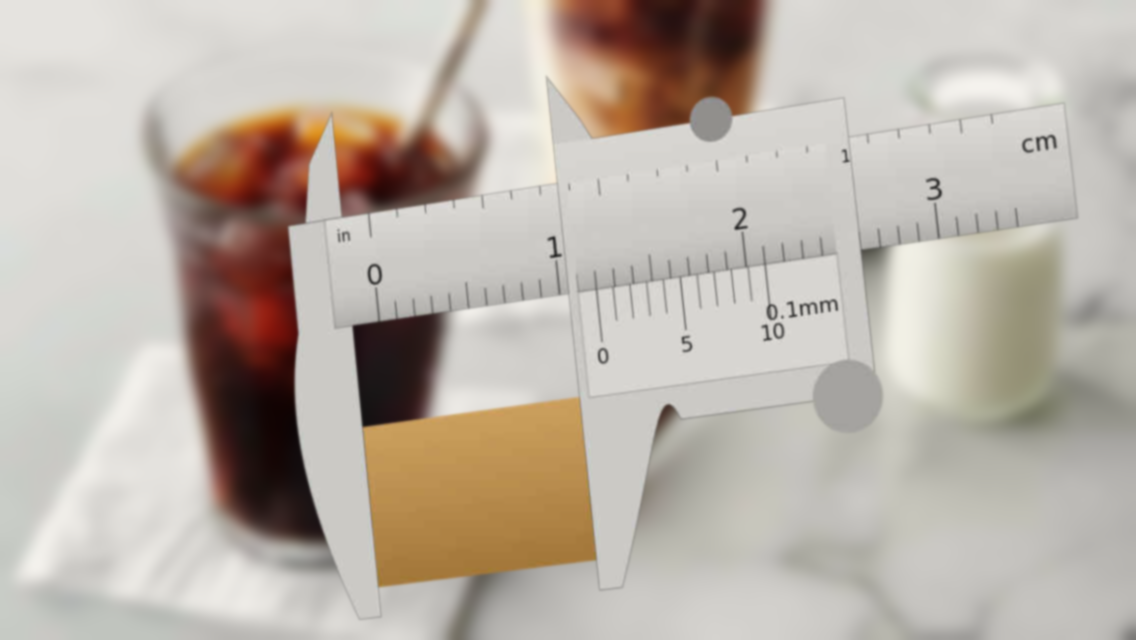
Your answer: **12.0** mm
